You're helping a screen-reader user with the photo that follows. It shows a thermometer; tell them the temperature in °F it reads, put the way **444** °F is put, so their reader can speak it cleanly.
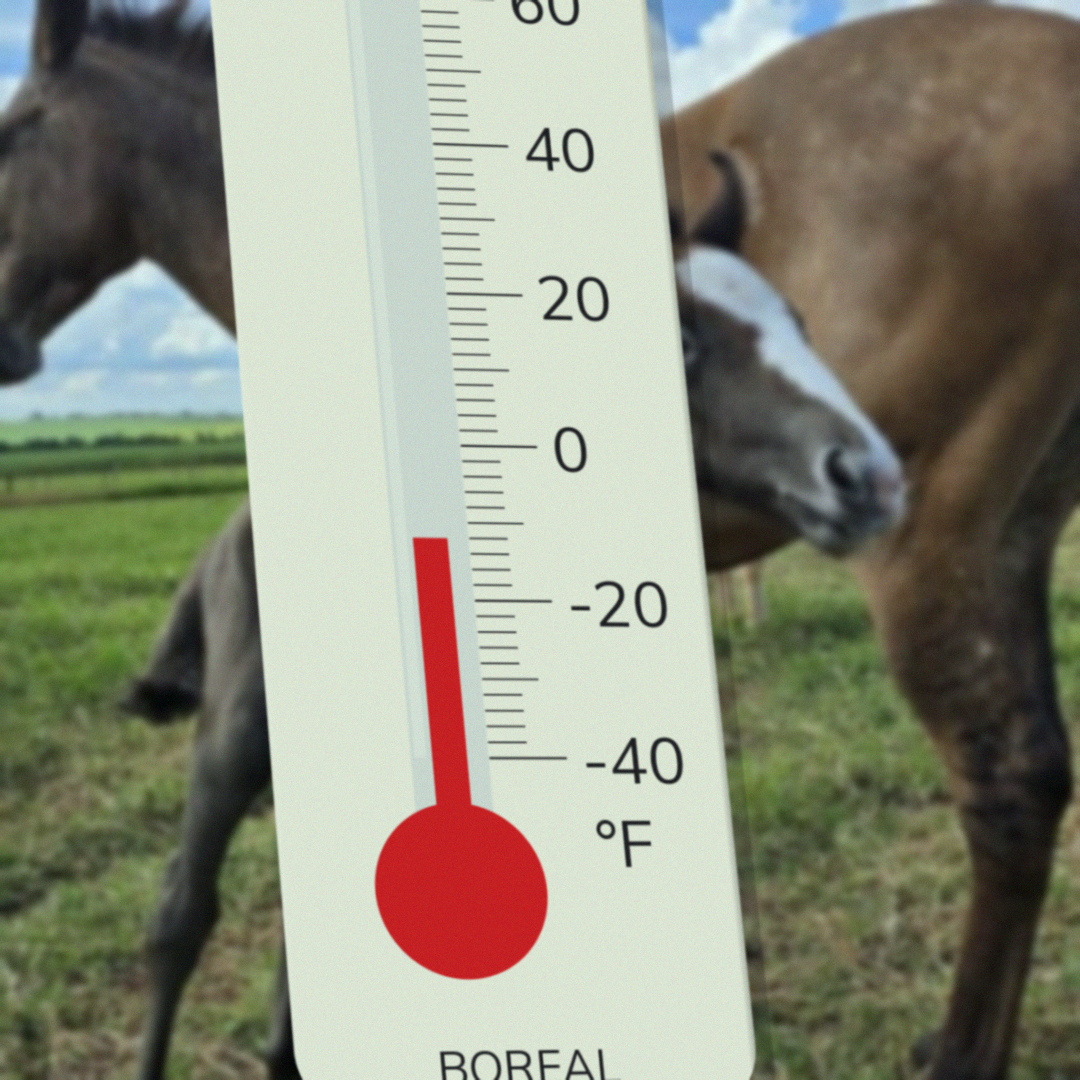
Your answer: **-12** °F
